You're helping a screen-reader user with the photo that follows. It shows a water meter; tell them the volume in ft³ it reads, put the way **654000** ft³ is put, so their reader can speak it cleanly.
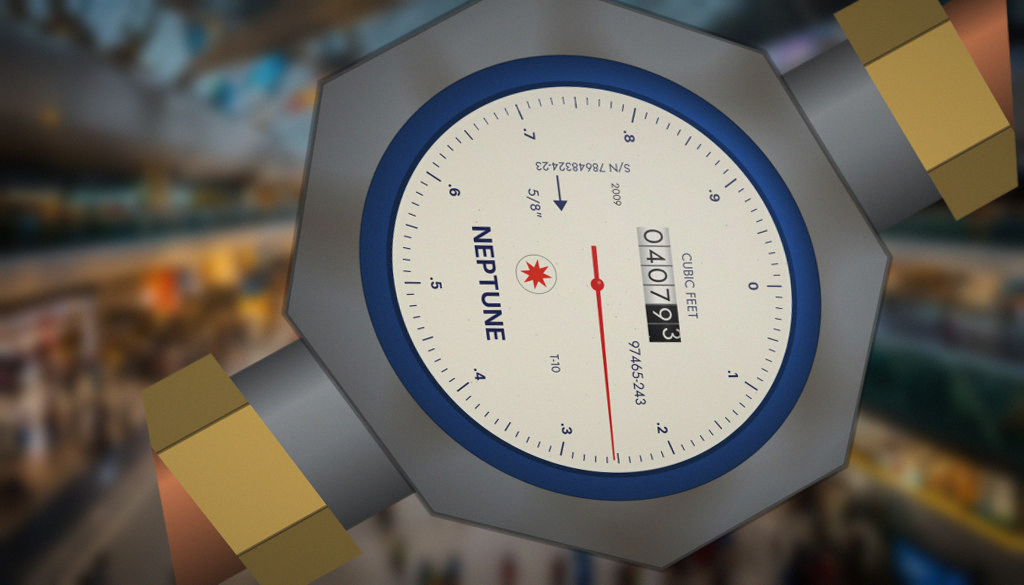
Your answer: **40793.25** ft³
